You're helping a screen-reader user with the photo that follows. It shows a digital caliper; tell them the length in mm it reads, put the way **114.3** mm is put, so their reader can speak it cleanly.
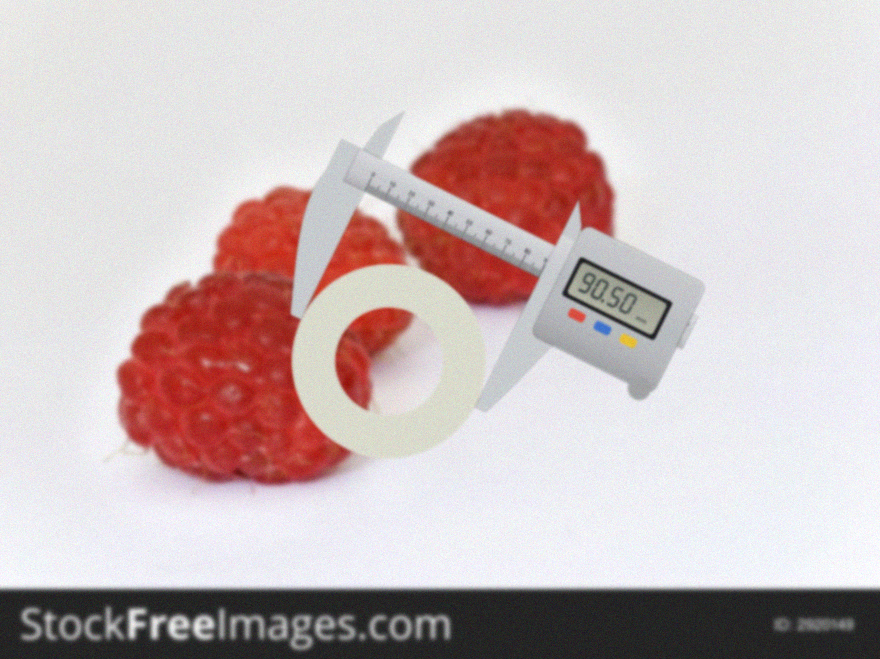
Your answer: **90.50** mm
